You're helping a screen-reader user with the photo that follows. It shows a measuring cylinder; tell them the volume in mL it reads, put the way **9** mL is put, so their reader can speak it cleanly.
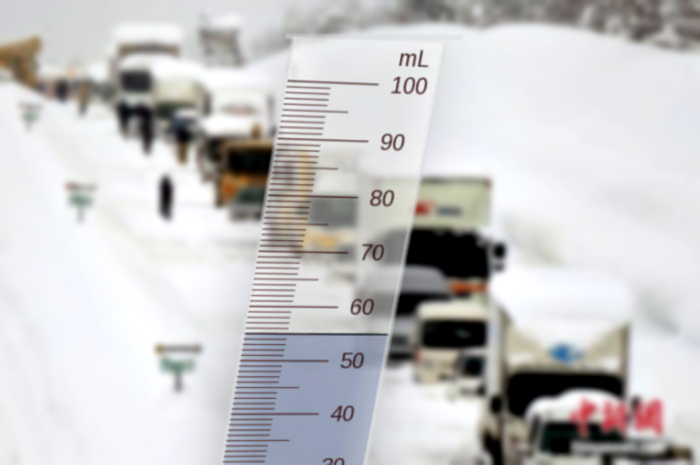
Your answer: **55** mL
